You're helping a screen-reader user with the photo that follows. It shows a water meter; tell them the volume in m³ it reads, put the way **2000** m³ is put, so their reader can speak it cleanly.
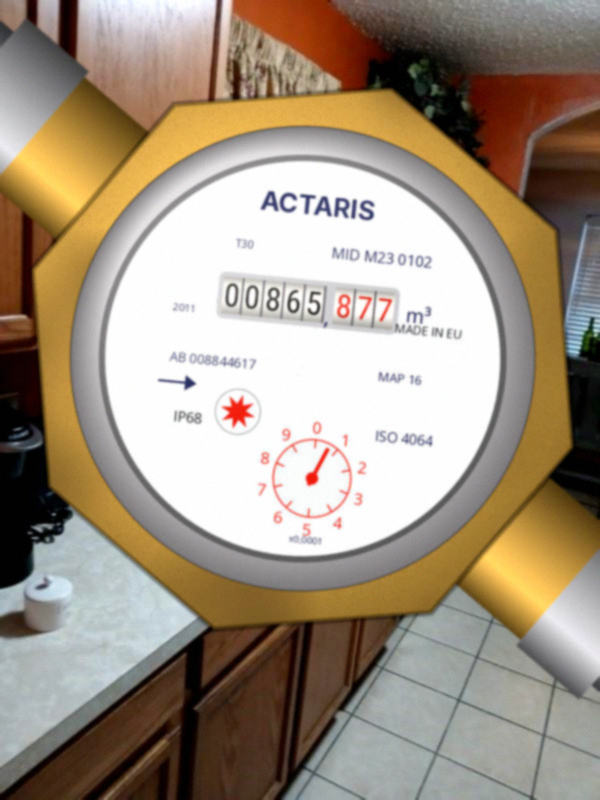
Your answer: **865.8770** m³
